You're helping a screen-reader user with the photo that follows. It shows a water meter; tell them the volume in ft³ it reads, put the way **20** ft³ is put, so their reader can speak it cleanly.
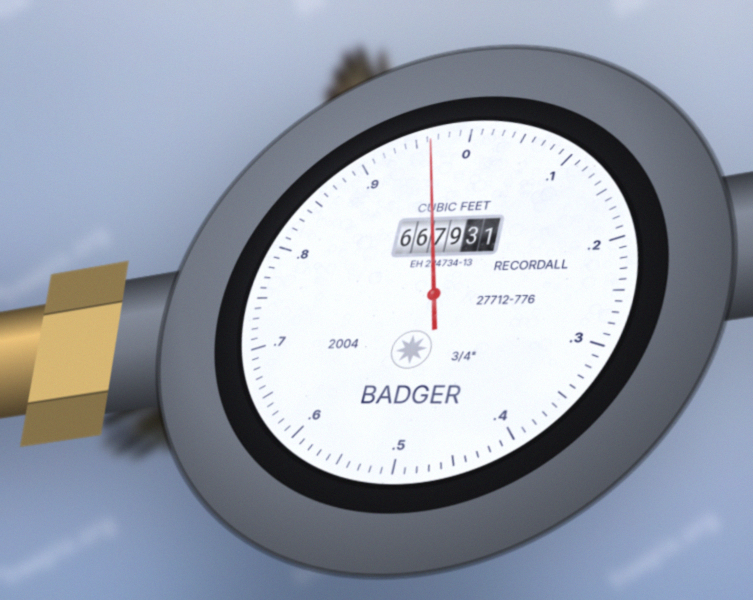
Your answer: **667930.96** ft³
